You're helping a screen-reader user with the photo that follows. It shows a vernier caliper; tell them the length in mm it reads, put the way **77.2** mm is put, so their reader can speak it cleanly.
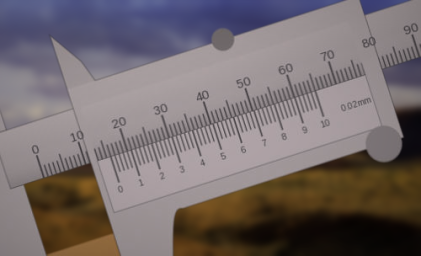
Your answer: **16.0** mm
